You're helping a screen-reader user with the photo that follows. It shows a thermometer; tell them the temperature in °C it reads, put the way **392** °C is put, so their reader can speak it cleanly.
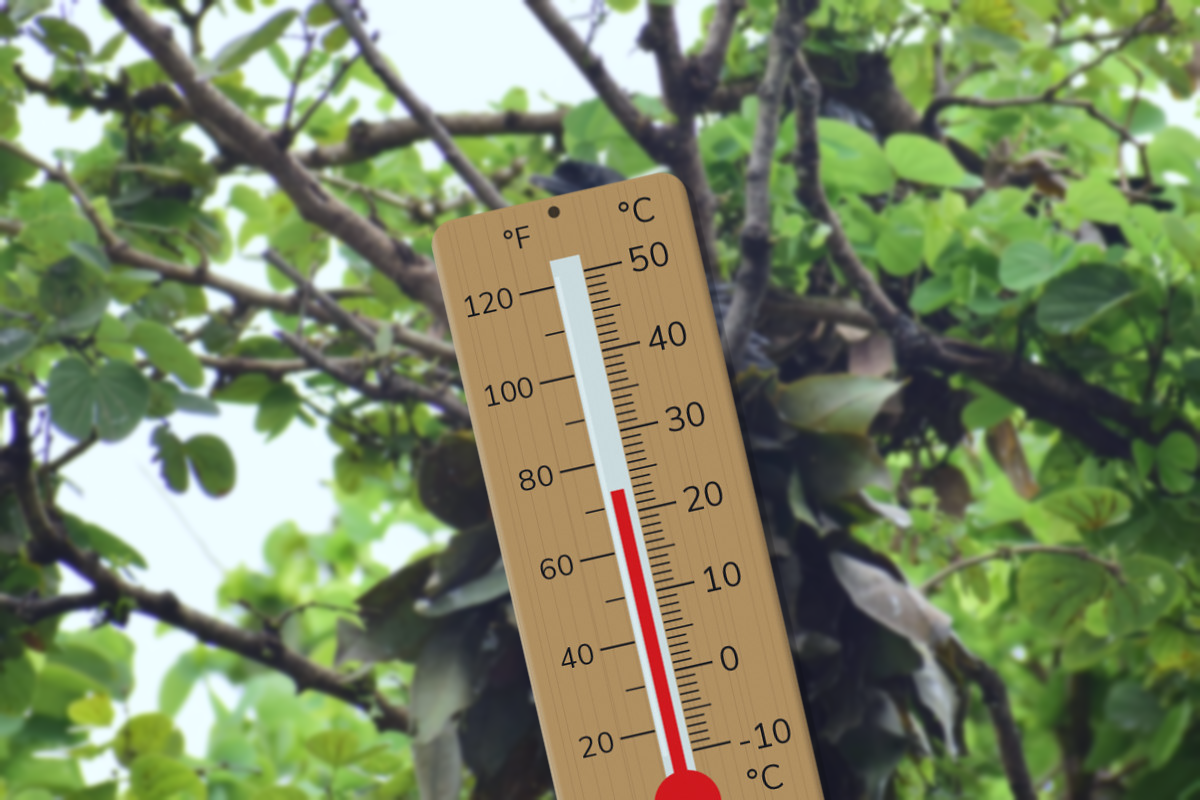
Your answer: **23** °C
